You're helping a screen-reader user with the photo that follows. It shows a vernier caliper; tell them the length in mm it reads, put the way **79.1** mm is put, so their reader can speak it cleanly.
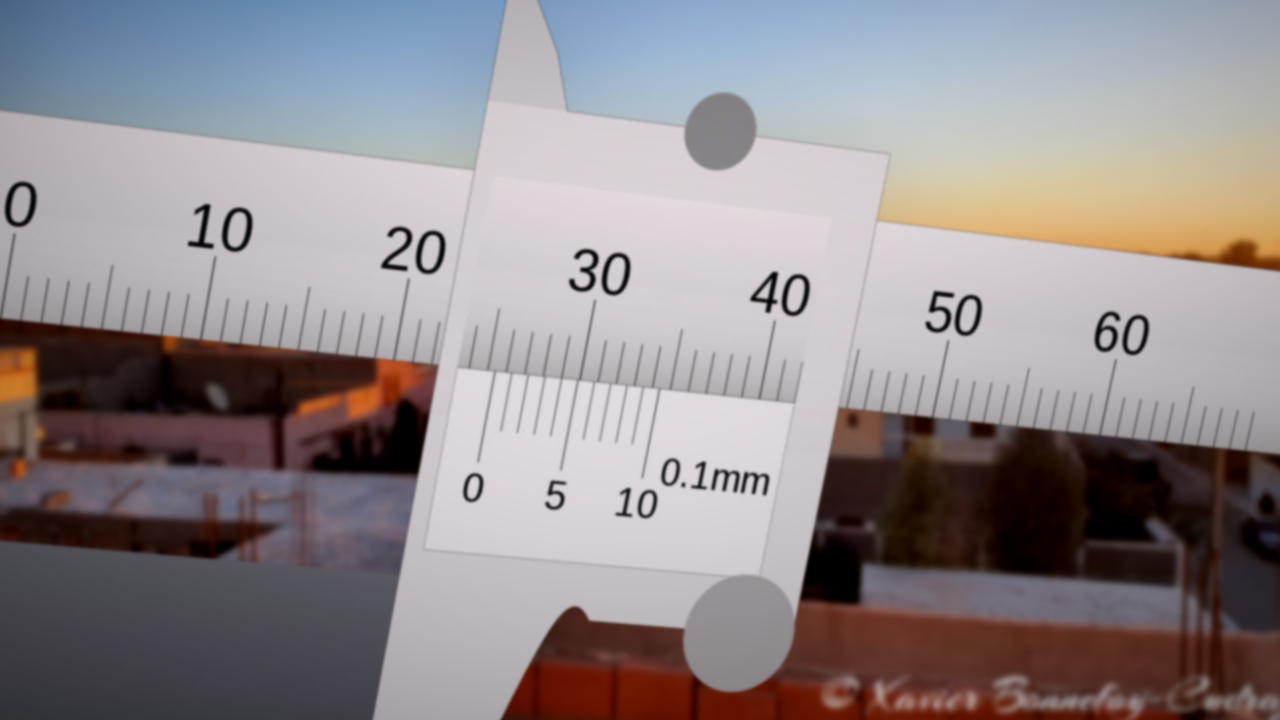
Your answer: **25.4** mm
